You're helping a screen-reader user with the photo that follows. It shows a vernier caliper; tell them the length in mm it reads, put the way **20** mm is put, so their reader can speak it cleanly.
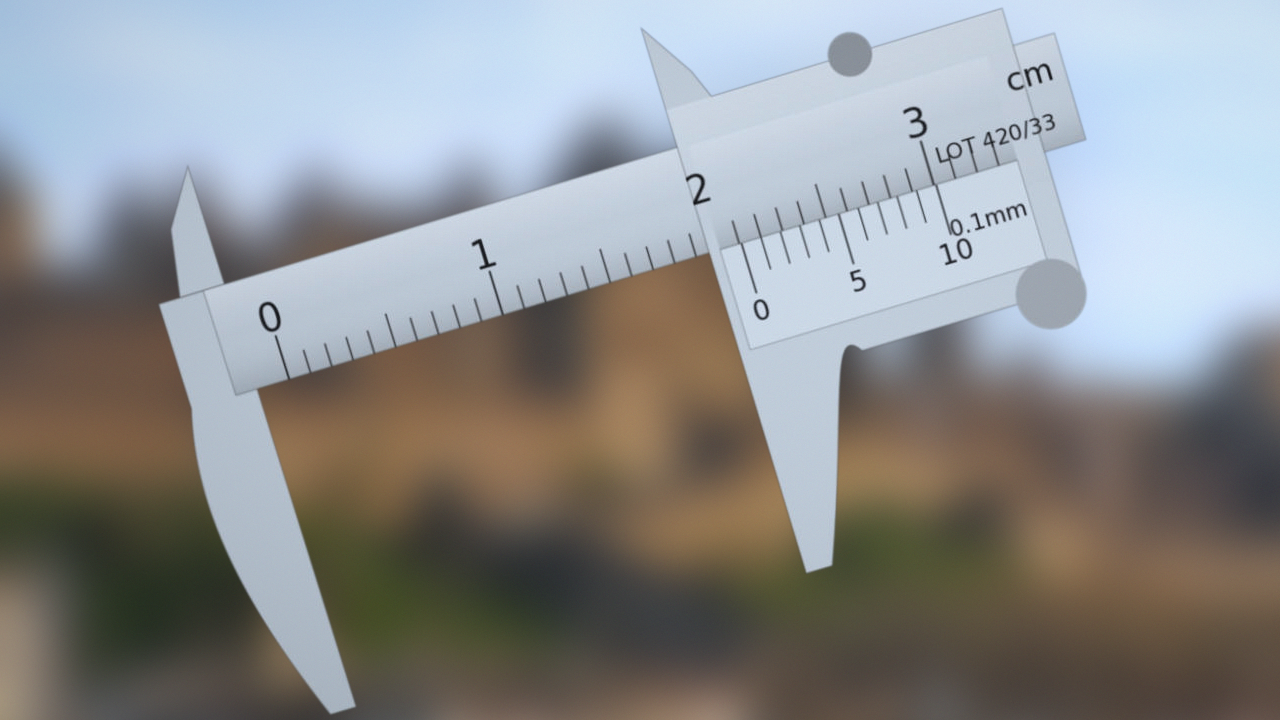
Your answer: **21.1** mm
